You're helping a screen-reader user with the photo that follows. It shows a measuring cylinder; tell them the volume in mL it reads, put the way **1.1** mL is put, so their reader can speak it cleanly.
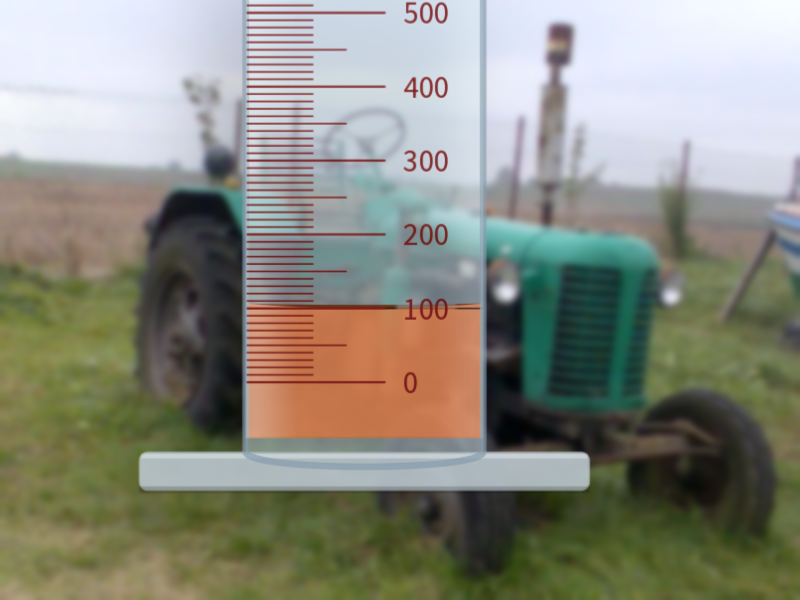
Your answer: **100** mL
